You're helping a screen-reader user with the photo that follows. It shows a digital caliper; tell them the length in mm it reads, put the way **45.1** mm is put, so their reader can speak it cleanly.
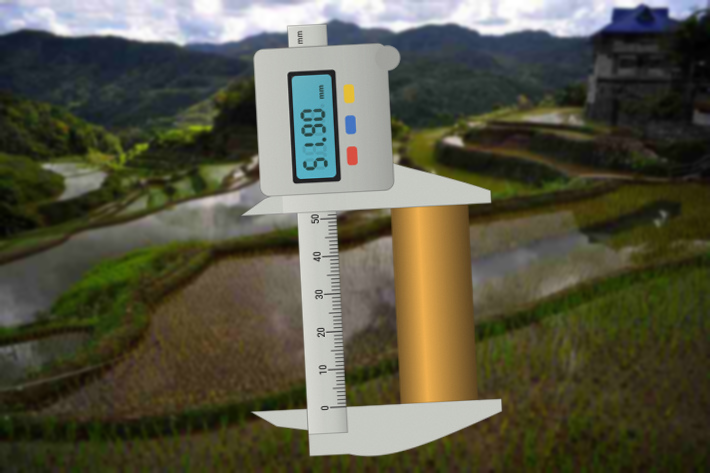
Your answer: **51.90** mm
